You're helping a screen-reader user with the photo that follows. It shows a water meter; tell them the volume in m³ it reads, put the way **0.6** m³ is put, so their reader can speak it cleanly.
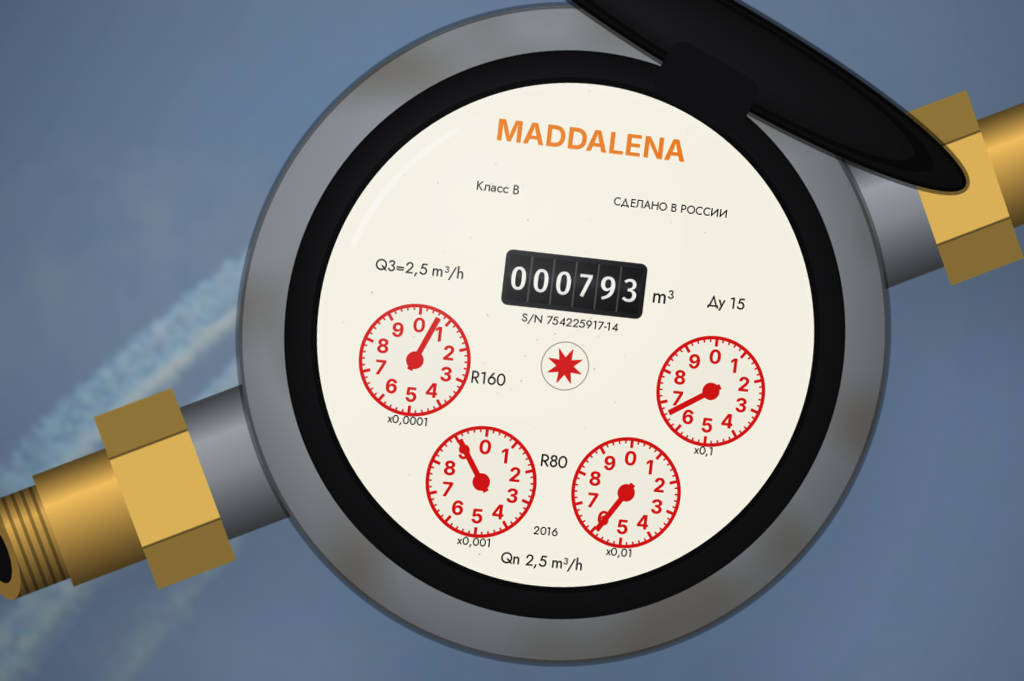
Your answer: **793.6590** m³
